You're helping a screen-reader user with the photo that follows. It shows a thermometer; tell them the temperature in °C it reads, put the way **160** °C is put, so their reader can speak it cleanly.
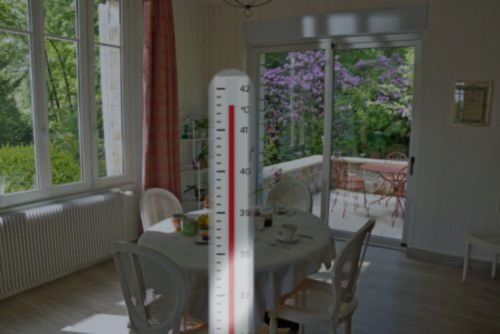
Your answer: **41.6** °C
